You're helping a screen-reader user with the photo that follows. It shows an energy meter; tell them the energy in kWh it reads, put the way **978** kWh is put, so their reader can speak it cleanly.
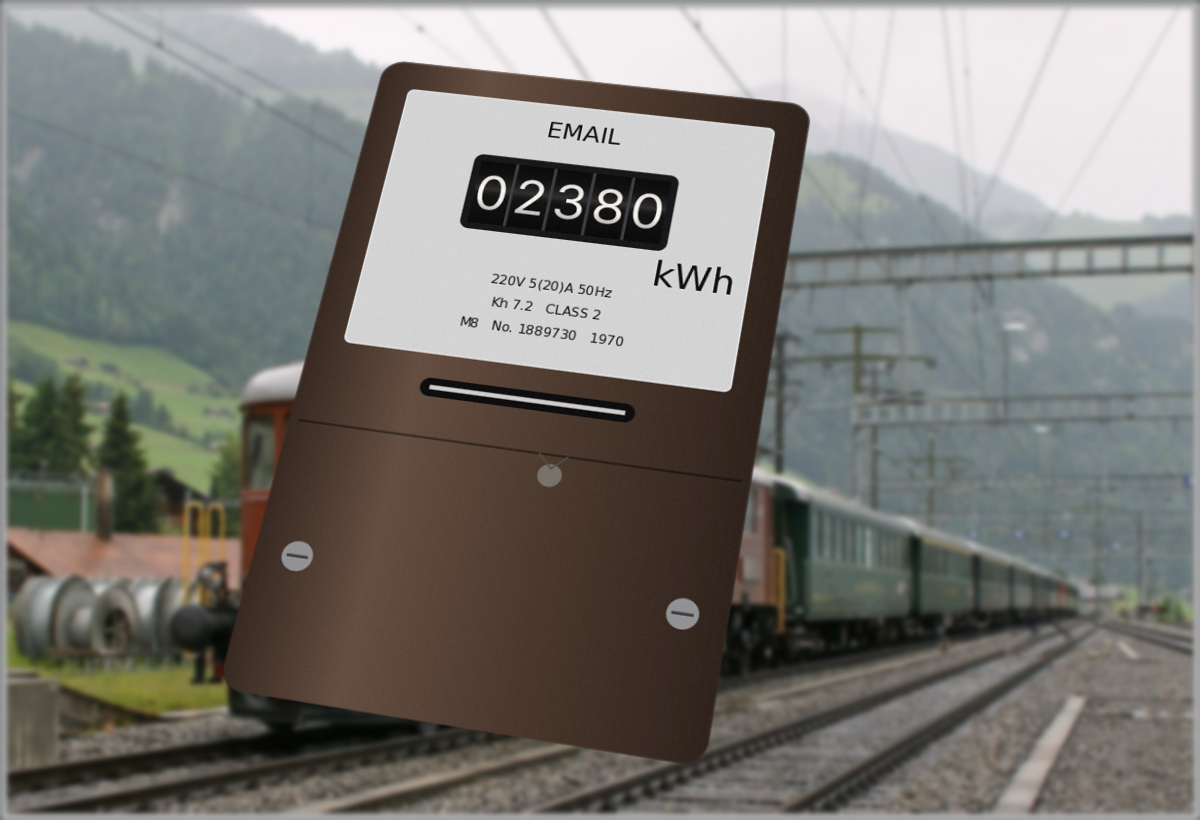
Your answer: **2380** kWh
